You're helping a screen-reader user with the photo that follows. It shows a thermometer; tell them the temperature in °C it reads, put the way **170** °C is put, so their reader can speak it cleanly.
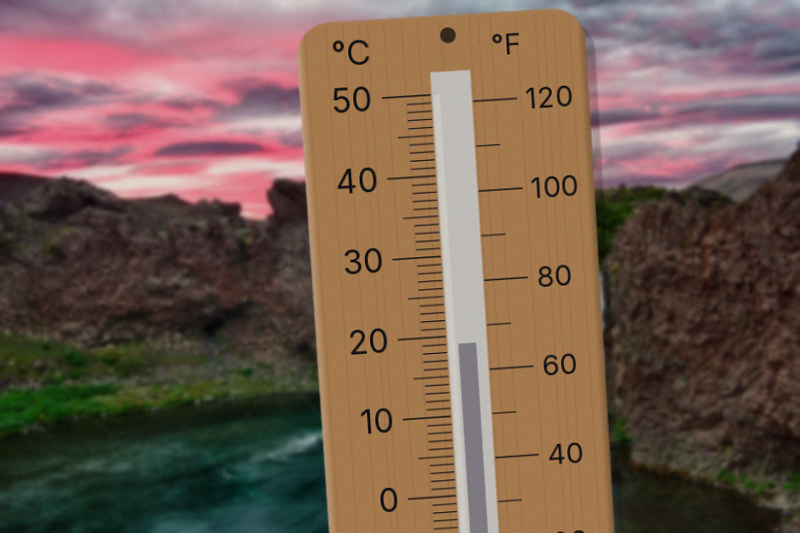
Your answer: **19** °C
